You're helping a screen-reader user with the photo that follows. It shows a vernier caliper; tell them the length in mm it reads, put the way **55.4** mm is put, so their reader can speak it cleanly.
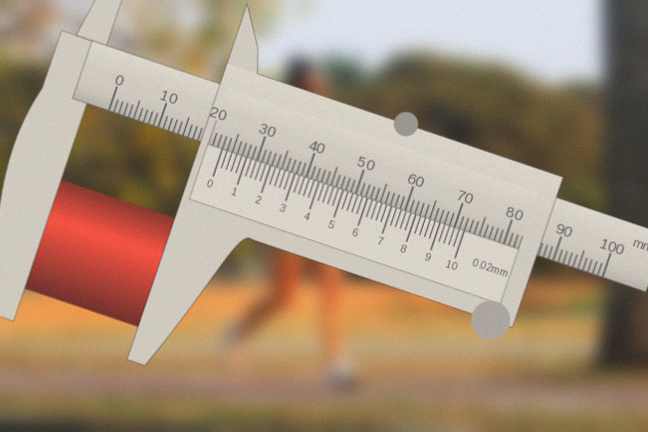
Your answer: **23.0** mm
